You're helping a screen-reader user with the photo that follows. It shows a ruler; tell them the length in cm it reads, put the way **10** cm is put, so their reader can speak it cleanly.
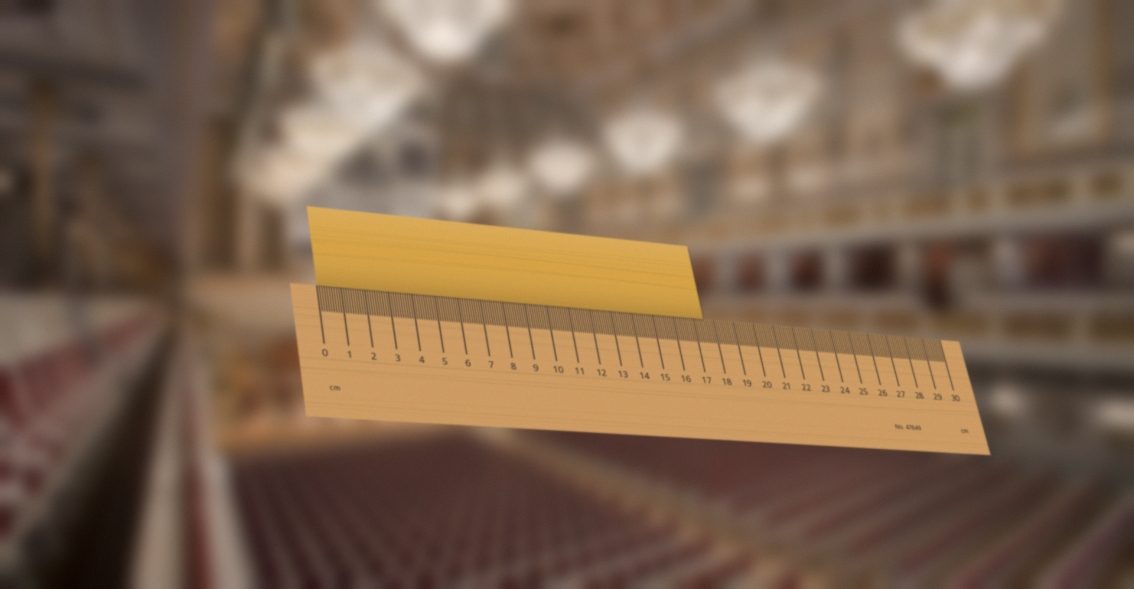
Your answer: **17.5** cm
